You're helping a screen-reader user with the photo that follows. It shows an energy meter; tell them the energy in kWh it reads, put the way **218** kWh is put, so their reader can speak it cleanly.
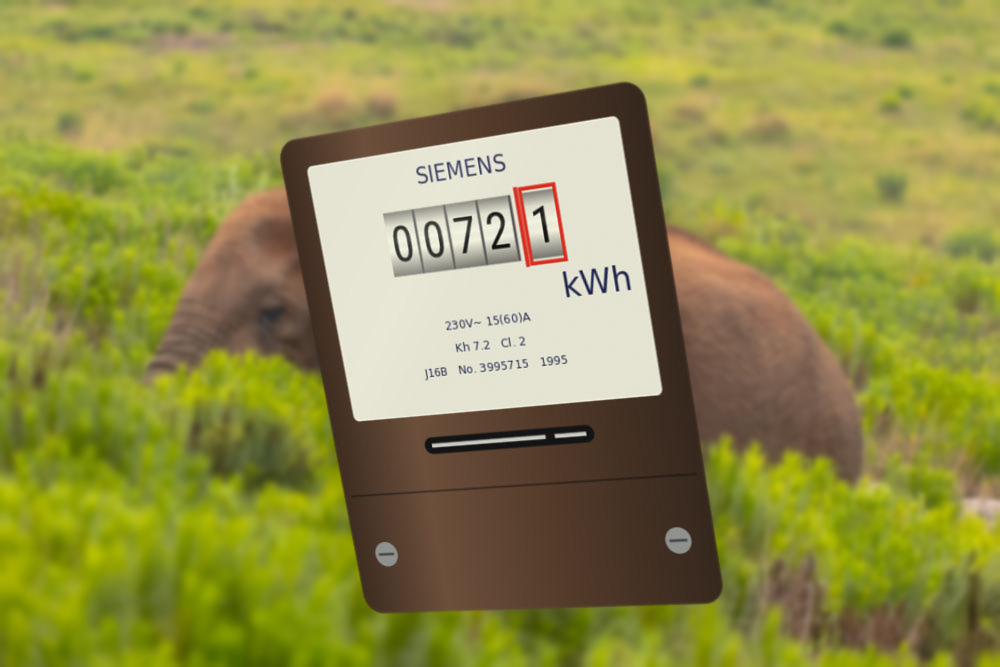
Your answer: **72.1** kWh
